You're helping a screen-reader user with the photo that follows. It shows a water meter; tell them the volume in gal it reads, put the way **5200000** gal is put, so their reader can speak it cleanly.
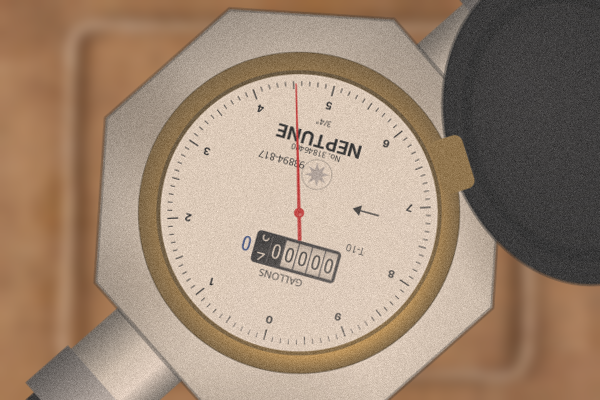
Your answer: **24.5** gal
